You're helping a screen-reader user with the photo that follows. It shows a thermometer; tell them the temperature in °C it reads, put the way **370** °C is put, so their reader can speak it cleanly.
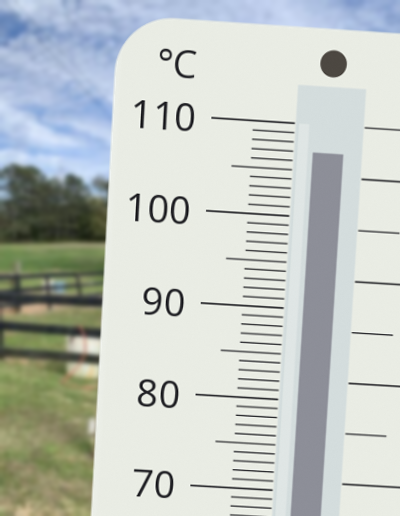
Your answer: **107** °C
